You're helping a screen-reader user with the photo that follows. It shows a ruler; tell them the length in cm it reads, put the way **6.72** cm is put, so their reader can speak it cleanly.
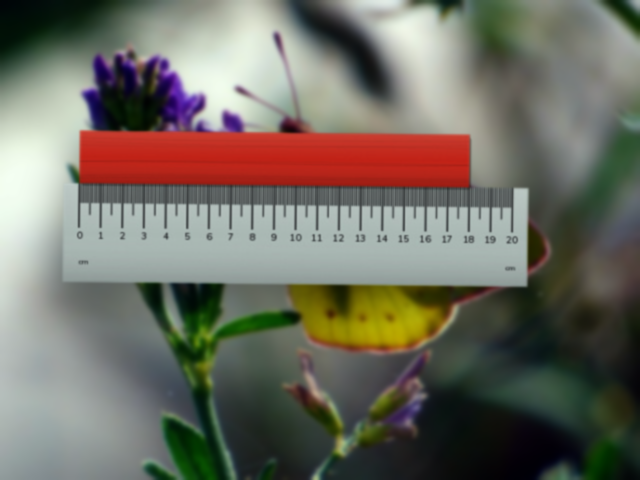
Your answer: **18** cm
